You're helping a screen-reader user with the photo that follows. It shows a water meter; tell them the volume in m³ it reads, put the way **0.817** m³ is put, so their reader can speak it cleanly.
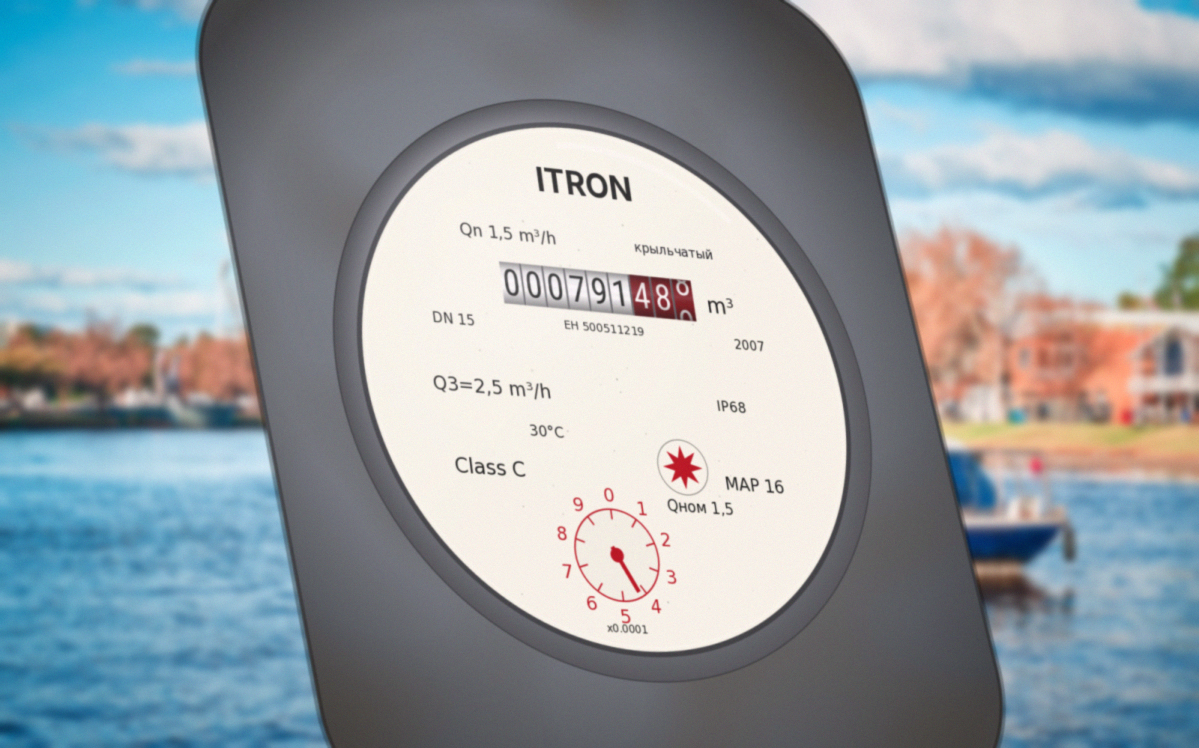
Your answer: **791.4884** m³
